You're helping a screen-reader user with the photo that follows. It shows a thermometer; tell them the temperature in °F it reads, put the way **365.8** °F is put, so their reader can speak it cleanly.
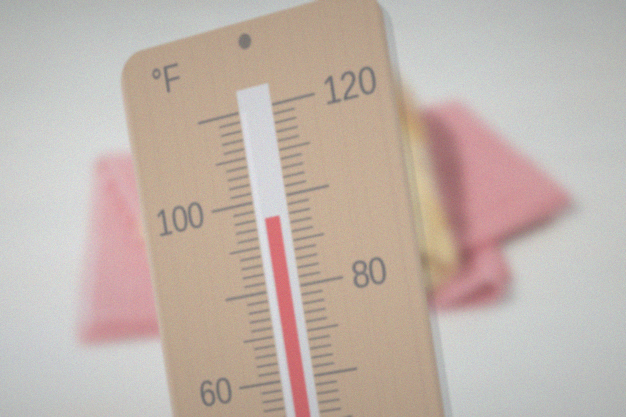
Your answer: **96** °F
